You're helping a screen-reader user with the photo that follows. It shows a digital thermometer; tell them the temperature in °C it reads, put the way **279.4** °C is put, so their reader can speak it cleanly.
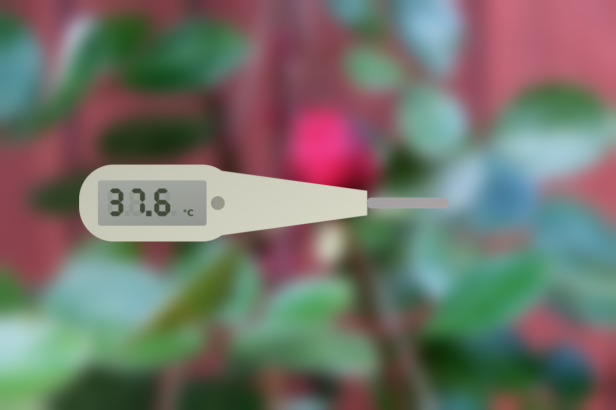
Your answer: **37.6** °C
